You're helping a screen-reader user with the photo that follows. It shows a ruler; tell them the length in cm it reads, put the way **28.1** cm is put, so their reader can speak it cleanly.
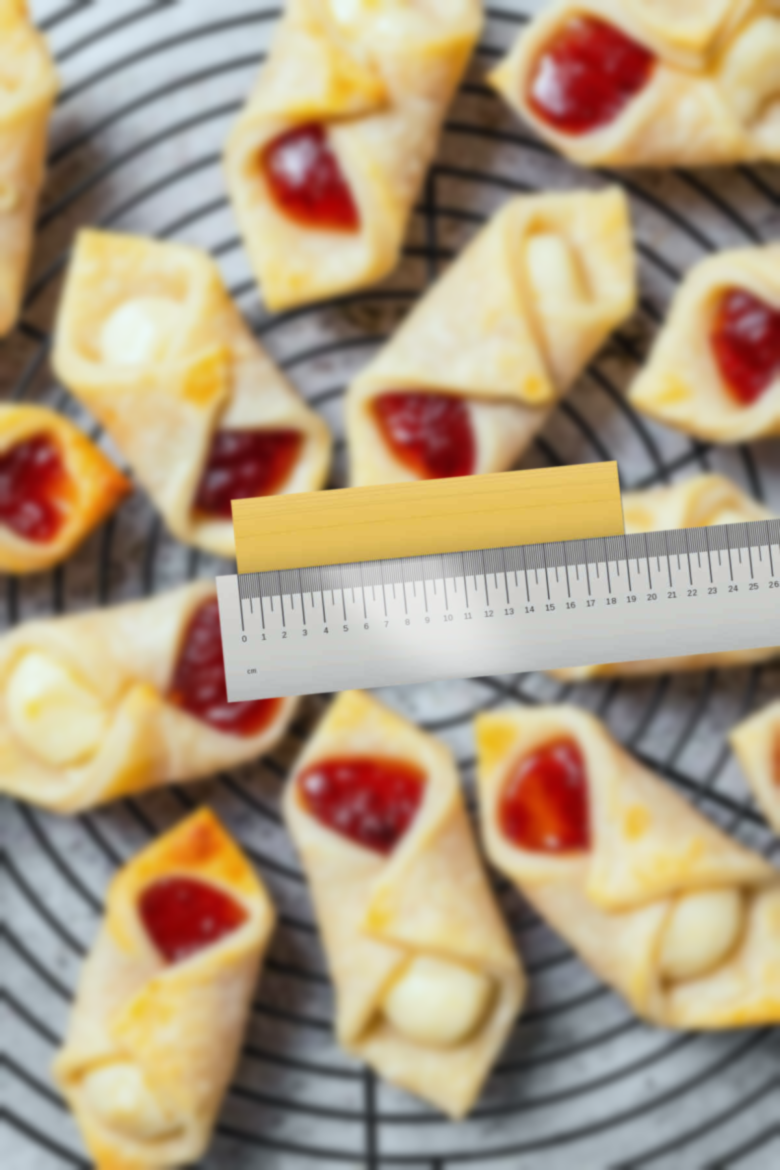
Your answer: **19** cm
